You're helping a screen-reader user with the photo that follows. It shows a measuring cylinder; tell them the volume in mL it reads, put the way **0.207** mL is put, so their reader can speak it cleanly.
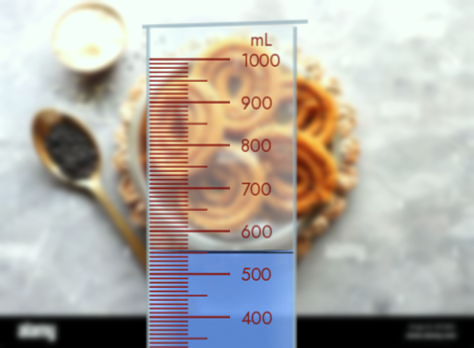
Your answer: **550** mL
